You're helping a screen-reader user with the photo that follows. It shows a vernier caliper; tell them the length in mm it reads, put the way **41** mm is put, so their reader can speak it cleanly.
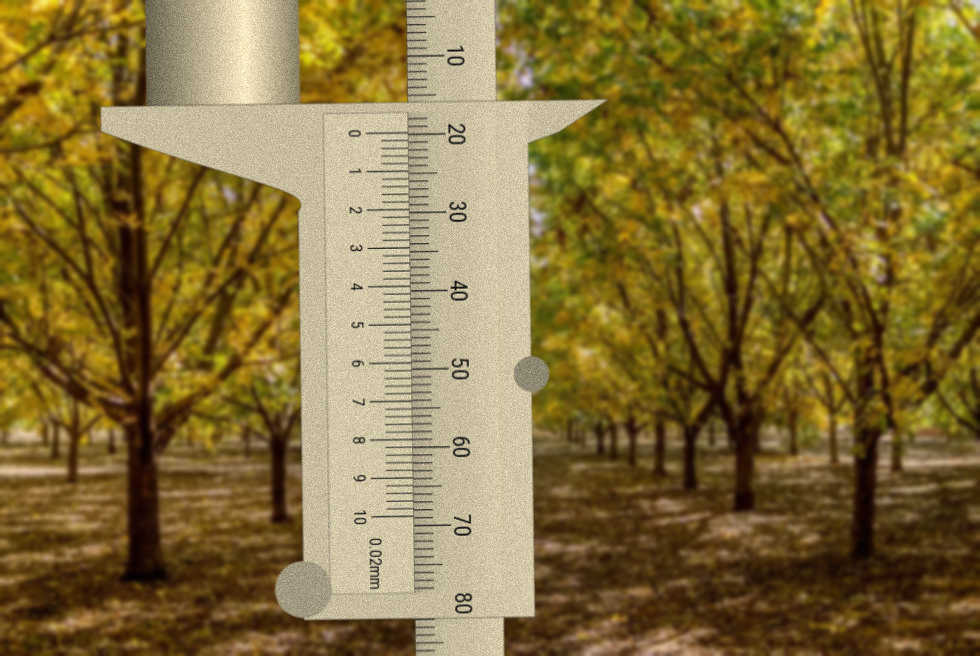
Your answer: **19.8** mm
